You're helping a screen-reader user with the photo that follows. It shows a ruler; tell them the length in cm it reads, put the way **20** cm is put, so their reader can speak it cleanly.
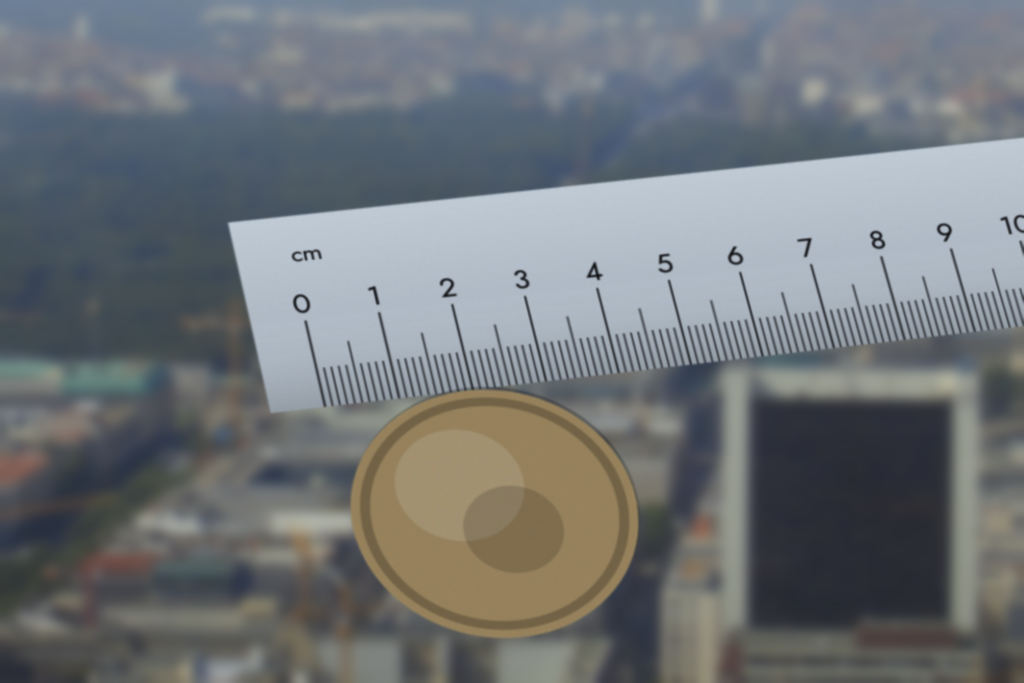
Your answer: **3.8** cm
